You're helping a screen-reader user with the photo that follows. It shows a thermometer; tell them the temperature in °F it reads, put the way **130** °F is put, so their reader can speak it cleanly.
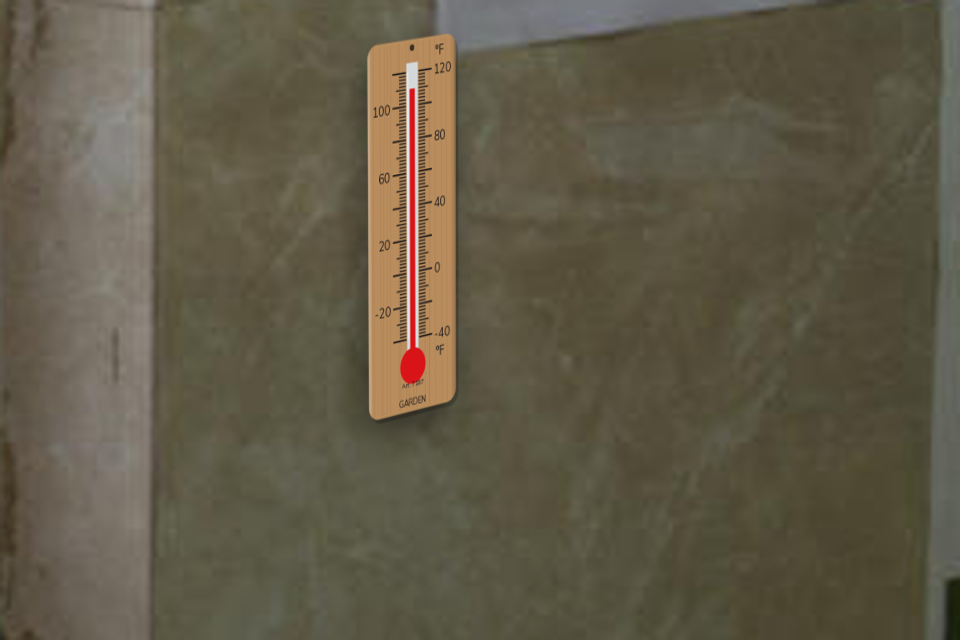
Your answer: **110** °F
